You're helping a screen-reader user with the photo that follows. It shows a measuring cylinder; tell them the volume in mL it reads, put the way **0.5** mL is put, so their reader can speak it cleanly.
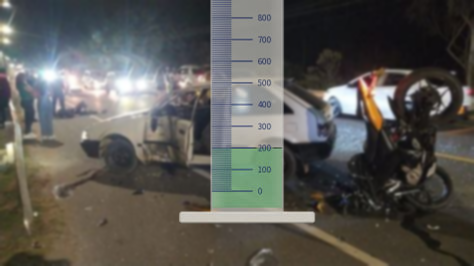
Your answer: **200** mL
